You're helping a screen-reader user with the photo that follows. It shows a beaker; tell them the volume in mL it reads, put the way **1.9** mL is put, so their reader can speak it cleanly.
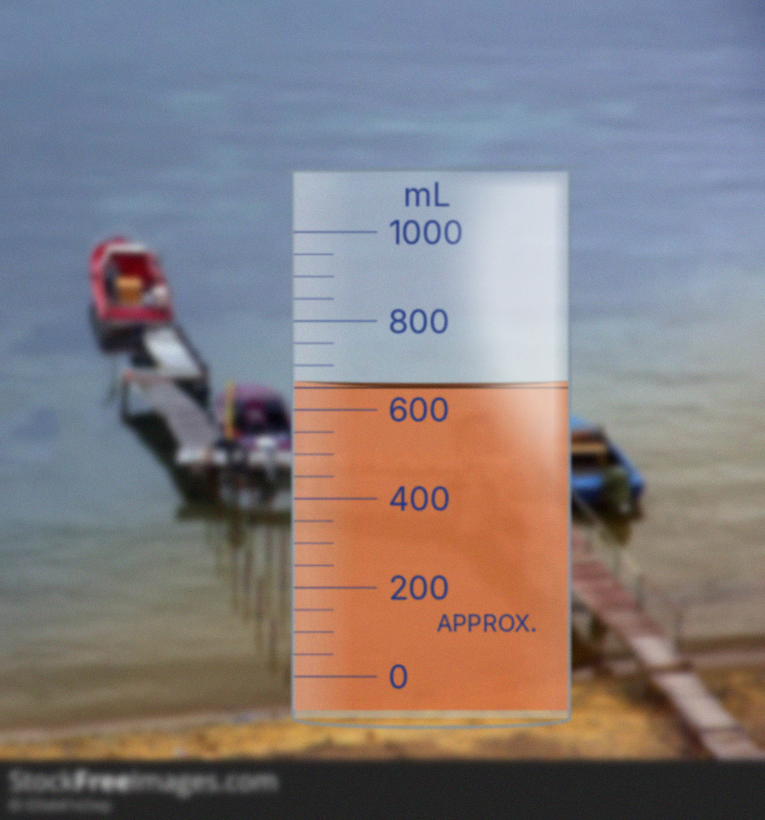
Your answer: **650** mL
